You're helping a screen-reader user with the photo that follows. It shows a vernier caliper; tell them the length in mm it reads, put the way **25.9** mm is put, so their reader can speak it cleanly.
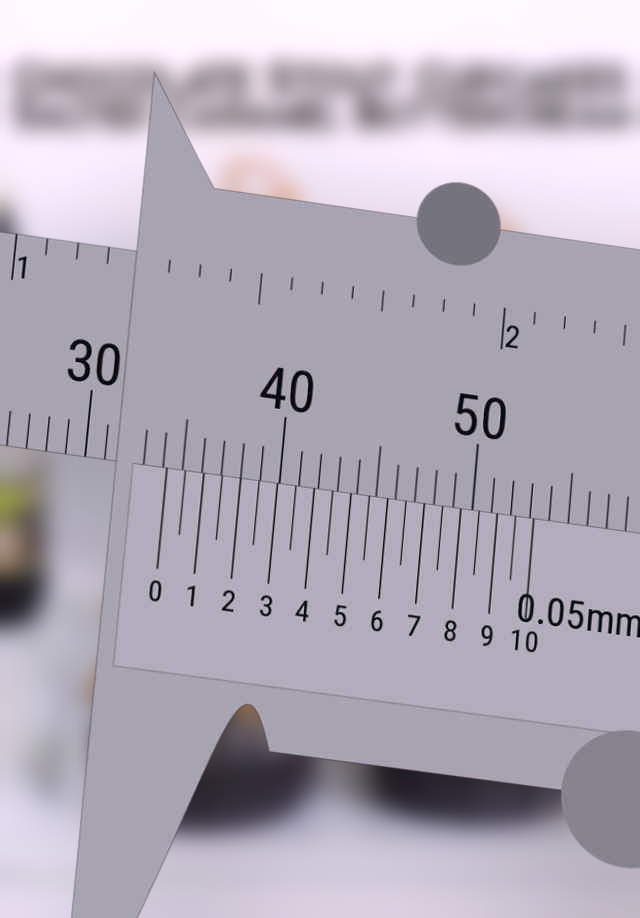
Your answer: **34.2** mm
